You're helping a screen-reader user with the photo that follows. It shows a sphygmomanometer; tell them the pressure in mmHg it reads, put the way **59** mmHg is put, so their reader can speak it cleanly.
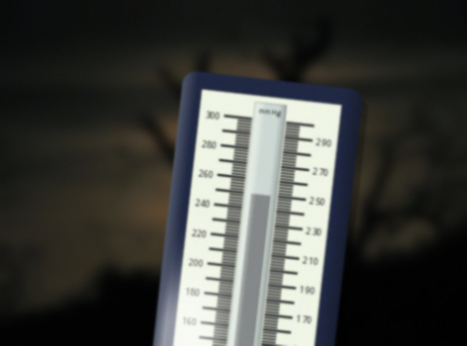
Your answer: **250** mmHg
